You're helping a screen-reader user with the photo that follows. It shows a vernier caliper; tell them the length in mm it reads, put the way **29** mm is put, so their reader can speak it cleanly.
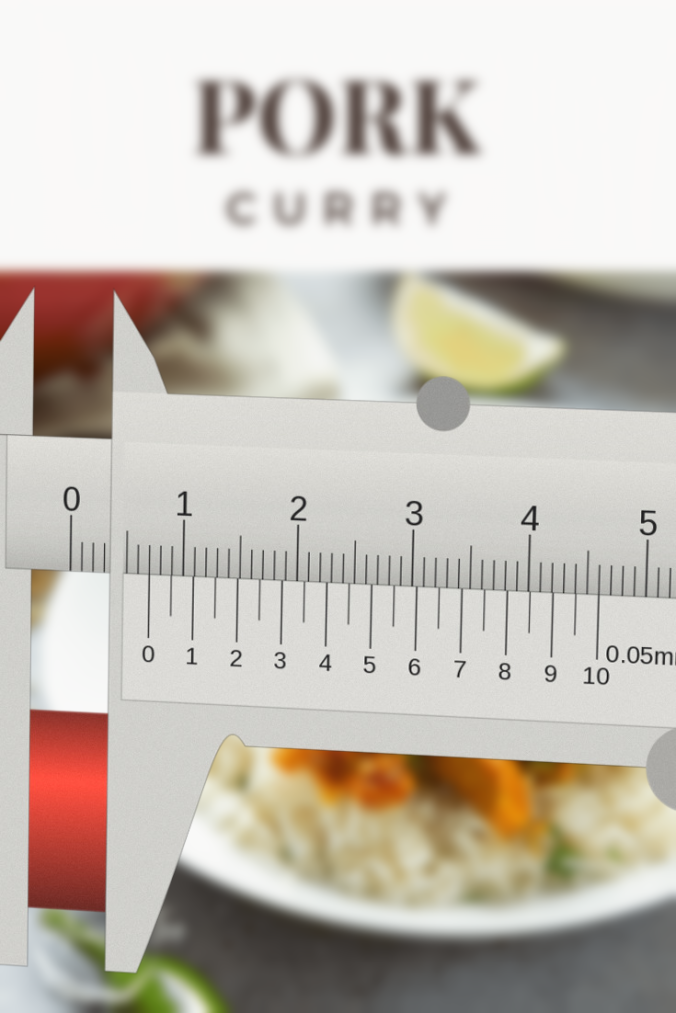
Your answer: **7.0** mm
